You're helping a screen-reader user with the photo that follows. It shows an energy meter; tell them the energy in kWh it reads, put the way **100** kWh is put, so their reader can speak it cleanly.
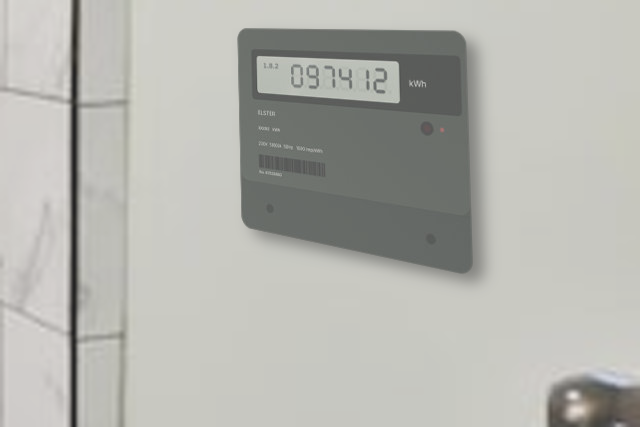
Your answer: **97412** kWh
